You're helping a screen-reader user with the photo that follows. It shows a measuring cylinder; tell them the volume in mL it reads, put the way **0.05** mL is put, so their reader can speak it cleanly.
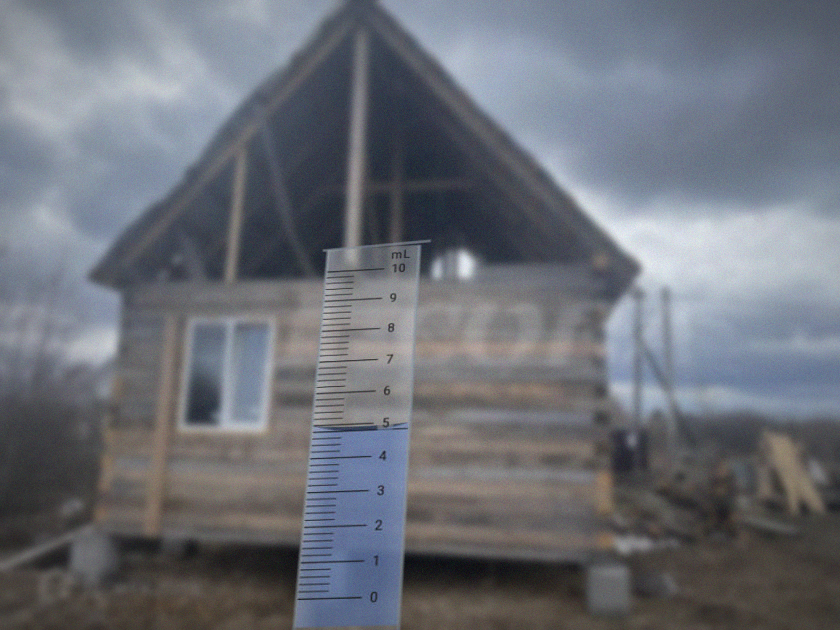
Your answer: **4.8** mL
